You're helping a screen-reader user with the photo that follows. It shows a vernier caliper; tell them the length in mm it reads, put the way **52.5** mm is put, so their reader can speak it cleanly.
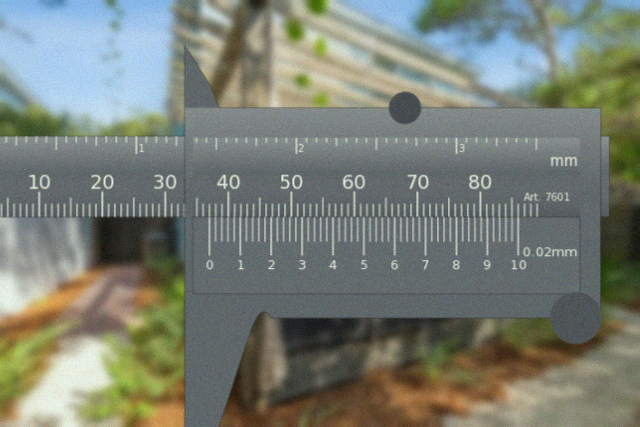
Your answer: **37.0** mm
